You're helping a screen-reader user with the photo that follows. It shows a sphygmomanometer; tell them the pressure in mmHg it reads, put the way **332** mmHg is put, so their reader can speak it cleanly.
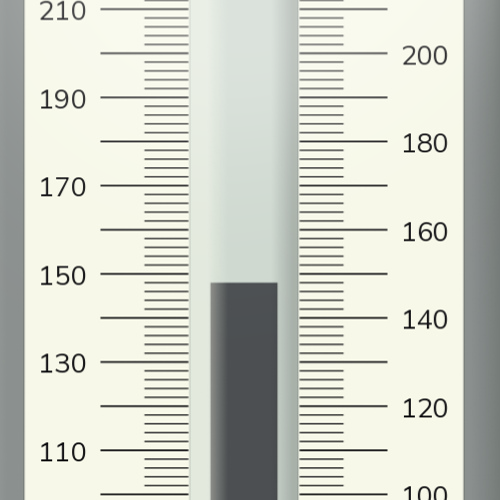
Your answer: **148** mmHg
